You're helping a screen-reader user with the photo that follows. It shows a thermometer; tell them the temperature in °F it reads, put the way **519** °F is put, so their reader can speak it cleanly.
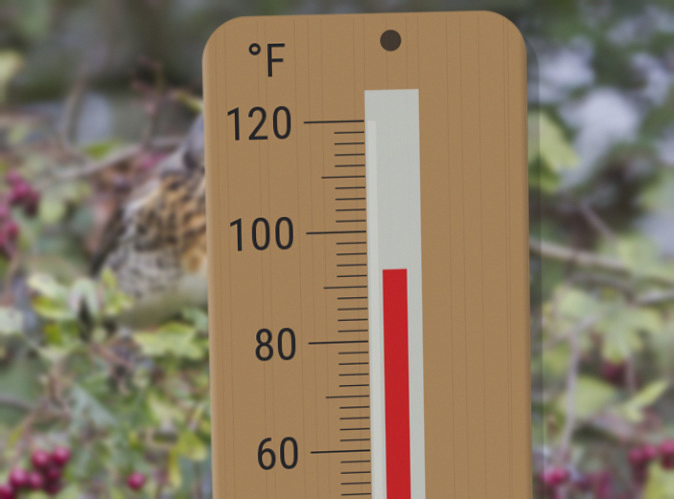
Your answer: **93** °F
